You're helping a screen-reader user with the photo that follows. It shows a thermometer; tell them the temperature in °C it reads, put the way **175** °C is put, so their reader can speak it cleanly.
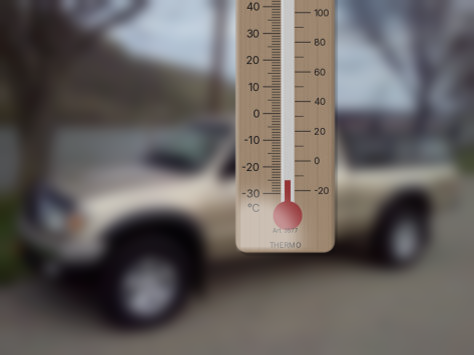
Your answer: **-25** °C
